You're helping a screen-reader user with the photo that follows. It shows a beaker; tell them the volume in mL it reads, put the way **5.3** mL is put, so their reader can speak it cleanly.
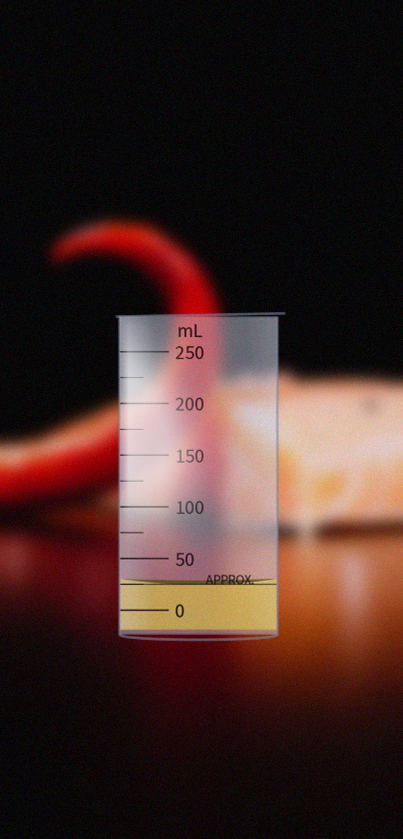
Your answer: **25** mL
